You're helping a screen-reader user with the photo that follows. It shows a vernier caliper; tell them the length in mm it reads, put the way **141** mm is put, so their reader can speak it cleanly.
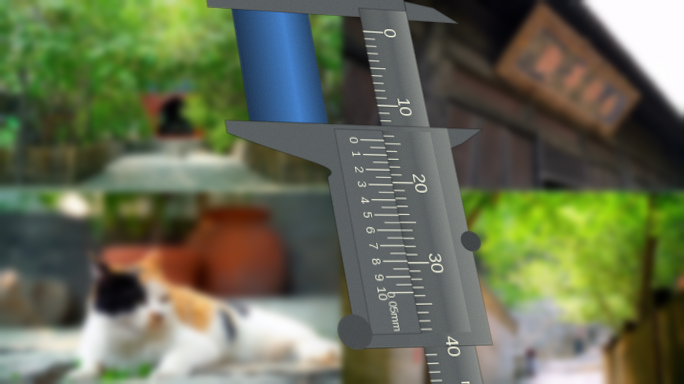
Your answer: **14.6** mm
